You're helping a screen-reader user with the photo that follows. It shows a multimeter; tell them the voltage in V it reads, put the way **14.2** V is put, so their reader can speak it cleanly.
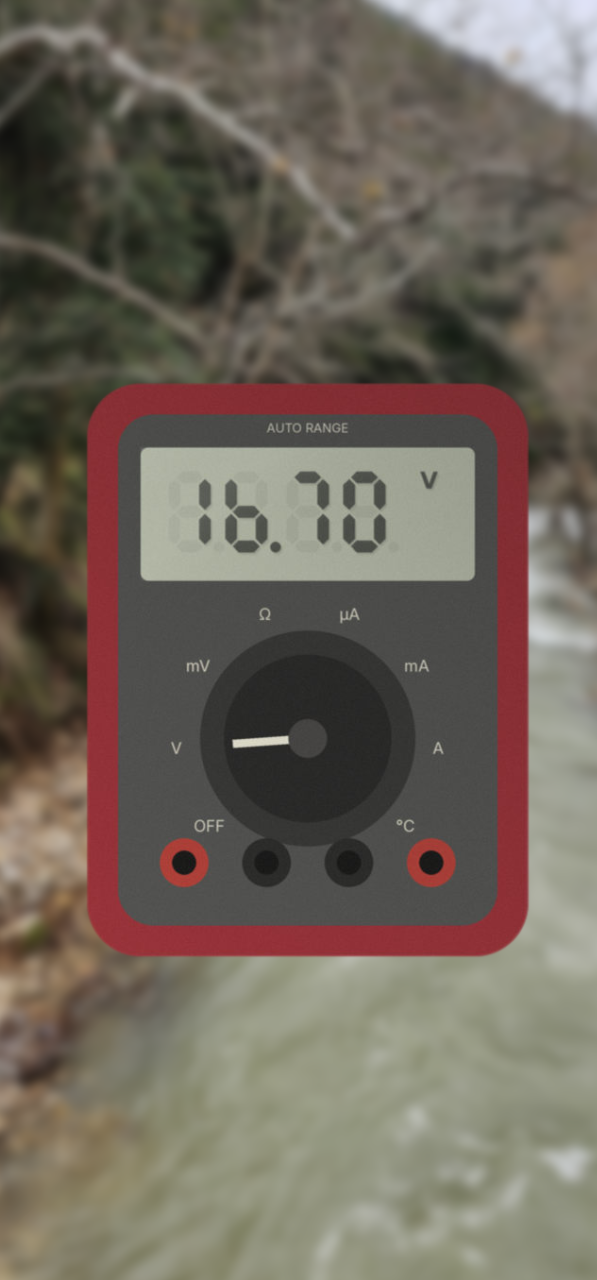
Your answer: **16.70** V
